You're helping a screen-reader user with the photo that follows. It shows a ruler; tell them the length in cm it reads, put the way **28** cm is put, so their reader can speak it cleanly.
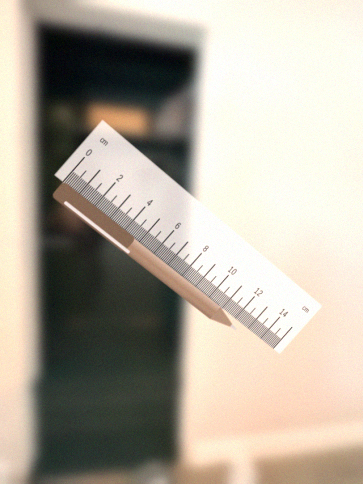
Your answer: **12.5** cm
